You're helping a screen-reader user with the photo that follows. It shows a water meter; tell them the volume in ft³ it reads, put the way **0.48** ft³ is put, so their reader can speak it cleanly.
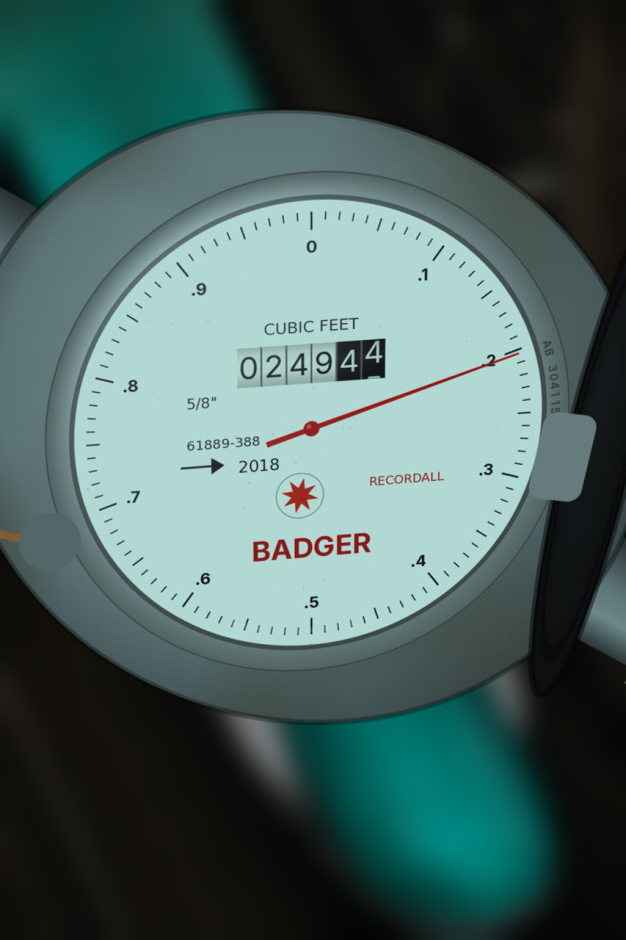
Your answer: **24944.20** ft³
